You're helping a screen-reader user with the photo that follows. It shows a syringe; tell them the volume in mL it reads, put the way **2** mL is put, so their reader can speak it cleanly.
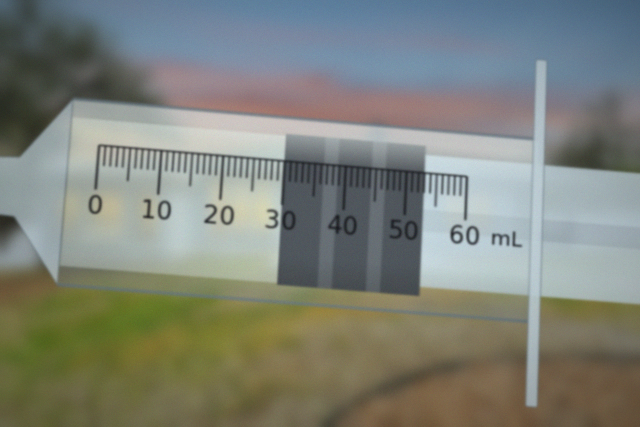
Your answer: **30** mL
